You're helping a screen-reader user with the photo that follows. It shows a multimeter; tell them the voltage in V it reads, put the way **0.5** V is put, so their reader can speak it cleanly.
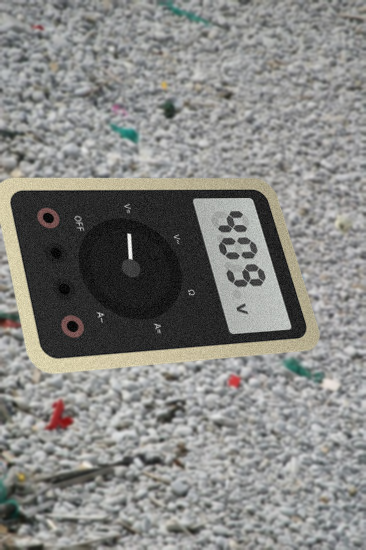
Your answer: **409** V
